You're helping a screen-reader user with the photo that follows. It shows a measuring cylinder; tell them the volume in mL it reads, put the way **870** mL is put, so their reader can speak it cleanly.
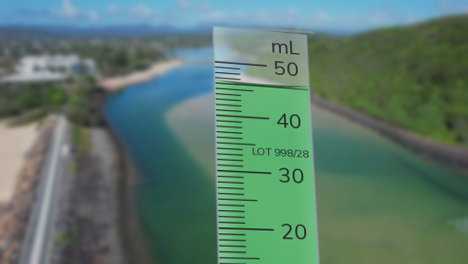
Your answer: **46** mL
